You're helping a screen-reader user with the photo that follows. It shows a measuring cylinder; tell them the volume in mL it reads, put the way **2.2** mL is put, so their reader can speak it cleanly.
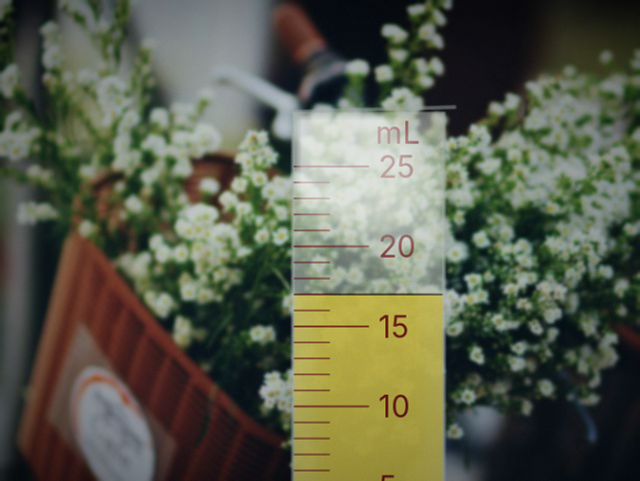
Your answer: **17** mL
